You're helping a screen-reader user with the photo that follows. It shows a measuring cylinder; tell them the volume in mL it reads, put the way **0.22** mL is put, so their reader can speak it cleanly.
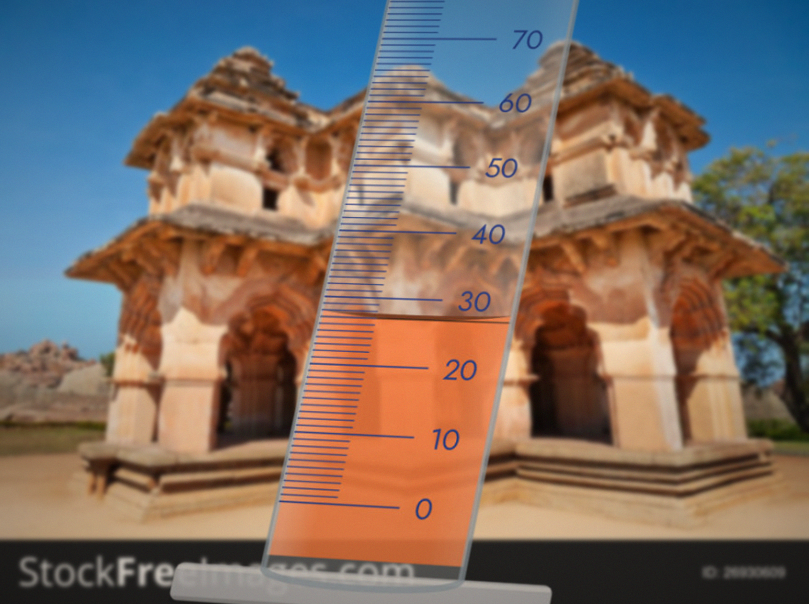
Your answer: **27** mL
